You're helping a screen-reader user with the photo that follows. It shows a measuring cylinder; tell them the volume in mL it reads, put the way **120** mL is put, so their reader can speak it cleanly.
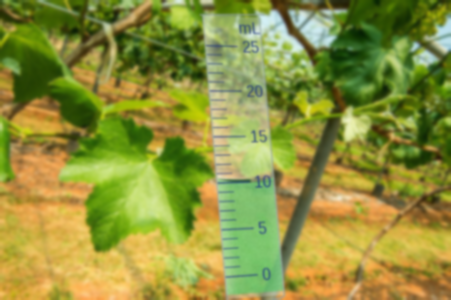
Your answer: **10** mL
